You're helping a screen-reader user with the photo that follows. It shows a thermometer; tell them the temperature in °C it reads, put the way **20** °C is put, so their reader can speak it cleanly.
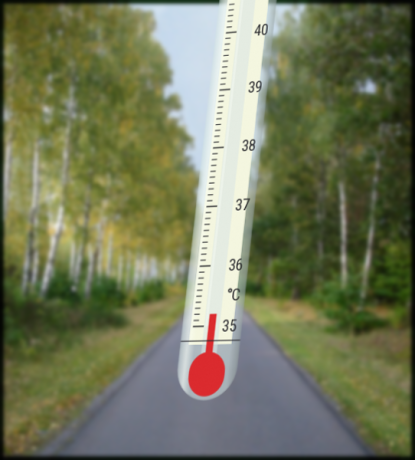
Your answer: **35.2** °C
